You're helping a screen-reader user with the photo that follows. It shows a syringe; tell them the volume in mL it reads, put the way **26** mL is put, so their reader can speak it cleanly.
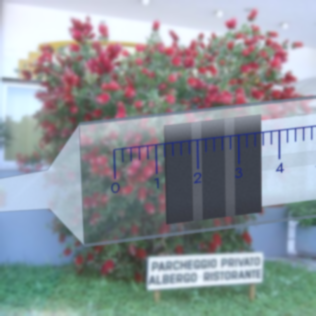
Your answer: **1.2** mL
